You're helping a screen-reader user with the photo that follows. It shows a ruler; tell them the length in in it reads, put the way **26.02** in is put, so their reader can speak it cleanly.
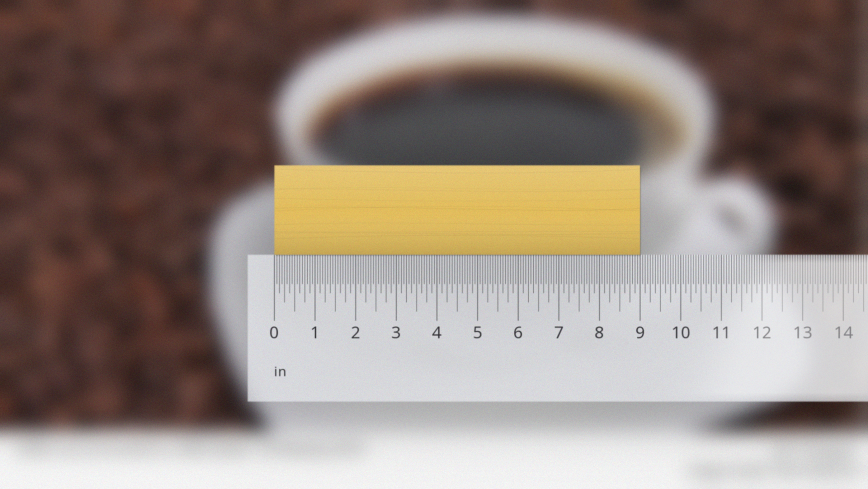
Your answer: **9** in
